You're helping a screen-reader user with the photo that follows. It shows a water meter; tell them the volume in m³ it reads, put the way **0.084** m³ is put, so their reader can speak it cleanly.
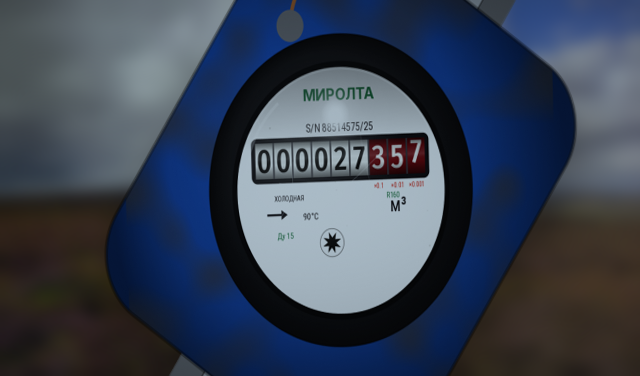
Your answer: **27.357** m³
